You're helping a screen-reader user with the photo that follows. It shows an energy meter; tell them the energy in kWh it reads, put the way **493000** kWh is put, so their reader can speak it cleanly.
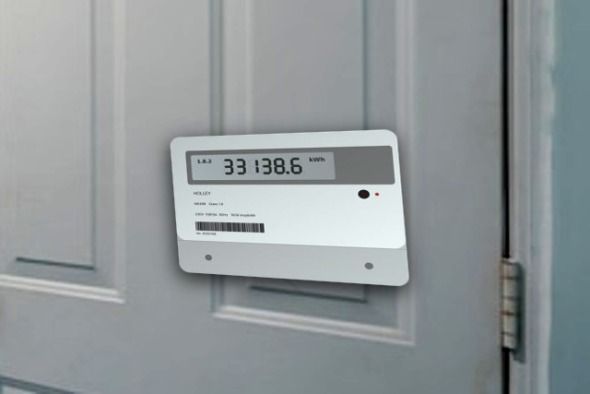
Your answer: **33138.6** kWh
